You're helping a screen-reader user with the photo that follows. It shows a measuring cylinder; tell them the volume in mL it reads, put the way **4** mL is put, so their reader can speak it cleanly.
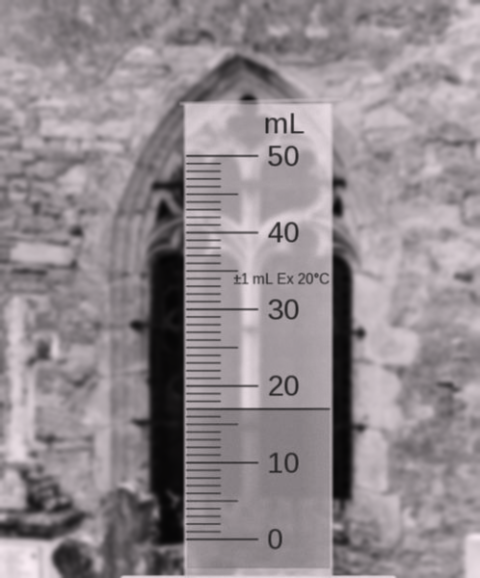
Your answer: **17** mL
